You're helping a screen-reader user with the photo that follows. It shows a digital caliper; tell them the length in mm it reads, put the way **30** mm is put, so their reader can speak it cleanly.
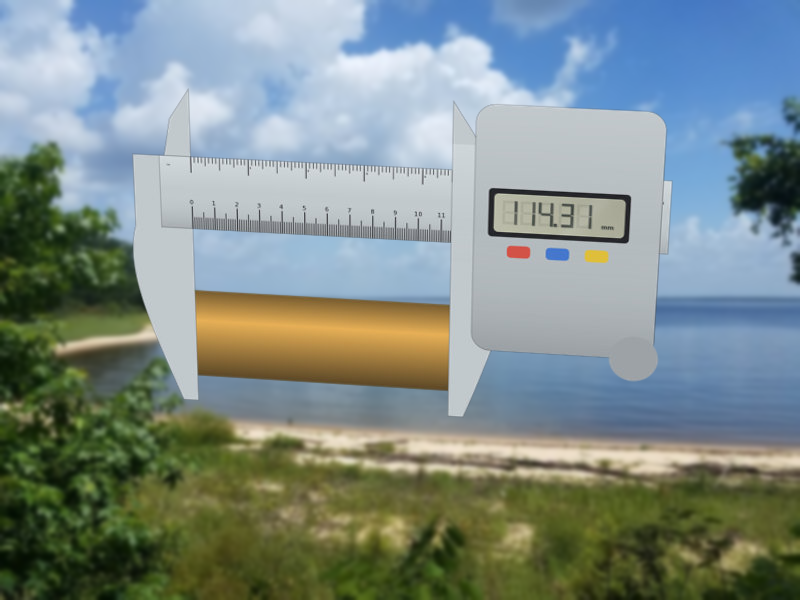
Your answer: **114.31** mm
